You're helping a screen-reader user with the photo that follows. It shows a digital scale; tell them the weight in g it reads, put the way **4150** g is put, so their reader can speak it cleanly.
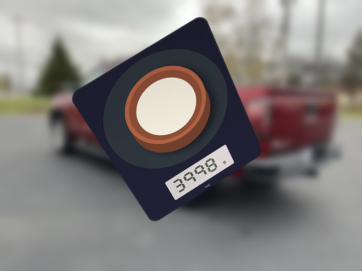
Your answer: **3998** g
